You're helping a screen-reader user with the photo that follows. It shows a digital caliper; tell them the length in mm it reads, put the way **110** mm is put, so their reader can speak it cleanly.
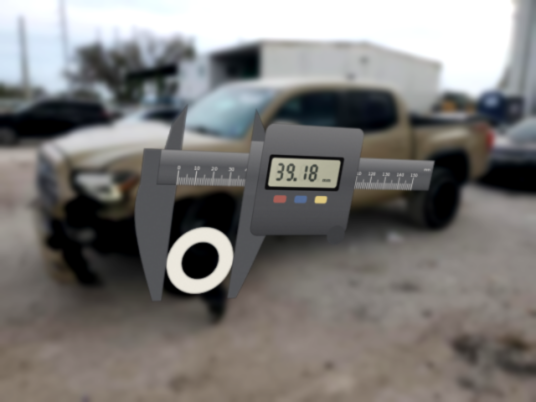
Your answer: **39.18** mm
